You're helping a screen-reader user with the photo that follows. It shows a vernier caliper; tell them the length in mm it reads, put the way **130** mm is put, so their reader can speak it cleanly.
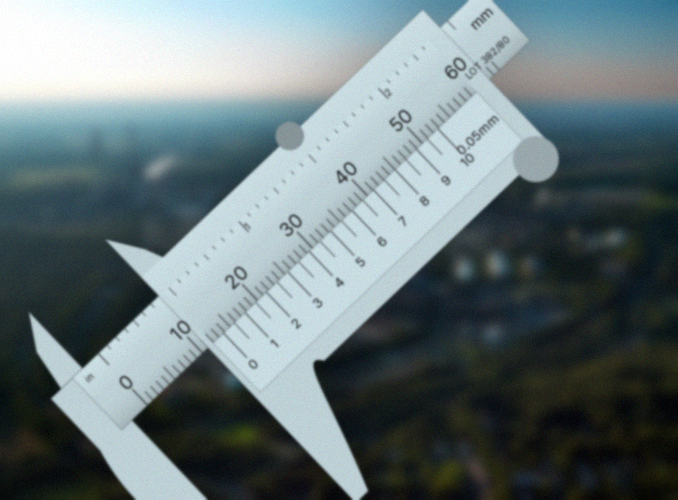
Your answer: **13.8** mm
